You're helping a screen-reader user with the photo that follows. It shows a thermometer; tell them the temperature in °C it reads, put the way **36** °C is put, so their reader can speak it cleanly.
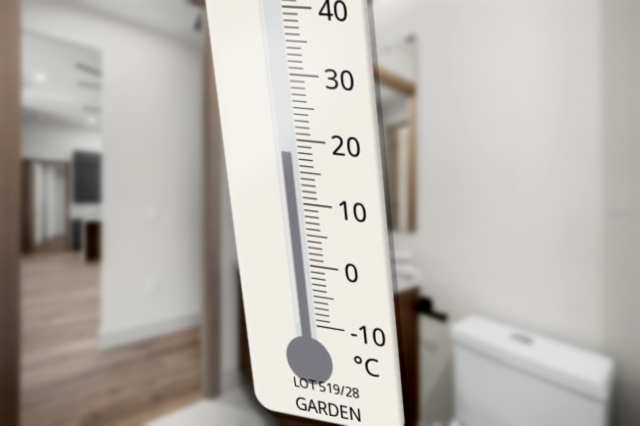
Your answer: **18** °C
